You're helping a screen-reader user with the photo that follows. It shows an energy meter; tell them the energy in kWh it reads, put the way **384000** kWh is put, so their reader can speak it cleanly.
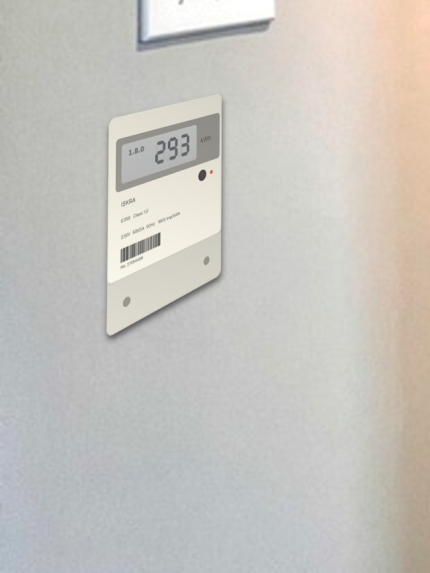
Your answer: **293** kWh
